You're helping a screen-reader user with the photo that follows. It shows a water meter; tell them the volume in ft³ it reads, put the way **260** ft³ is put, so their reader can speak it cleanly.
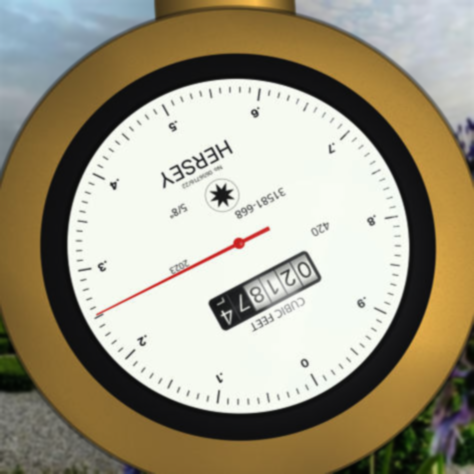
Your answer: **21874.25** ft³
